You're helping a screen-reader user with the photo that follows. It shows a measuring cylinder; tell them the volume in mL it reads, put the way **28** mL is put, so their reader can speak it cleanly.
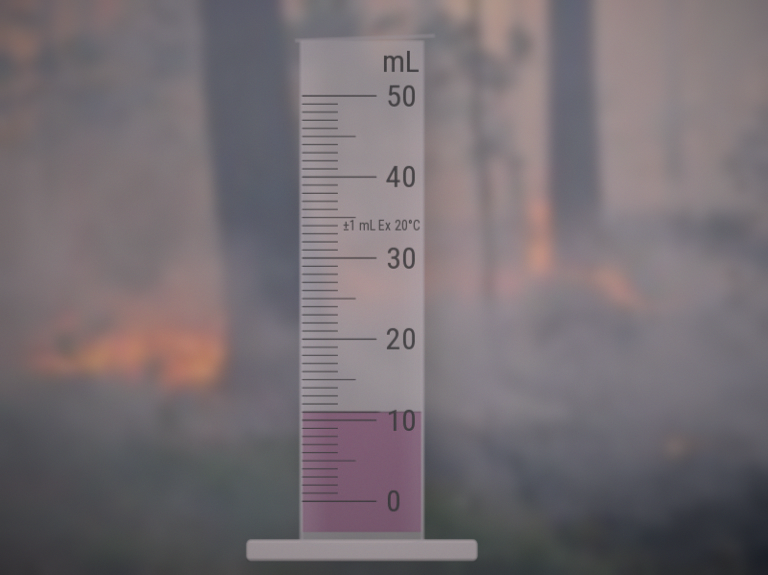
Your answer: **11** mL
